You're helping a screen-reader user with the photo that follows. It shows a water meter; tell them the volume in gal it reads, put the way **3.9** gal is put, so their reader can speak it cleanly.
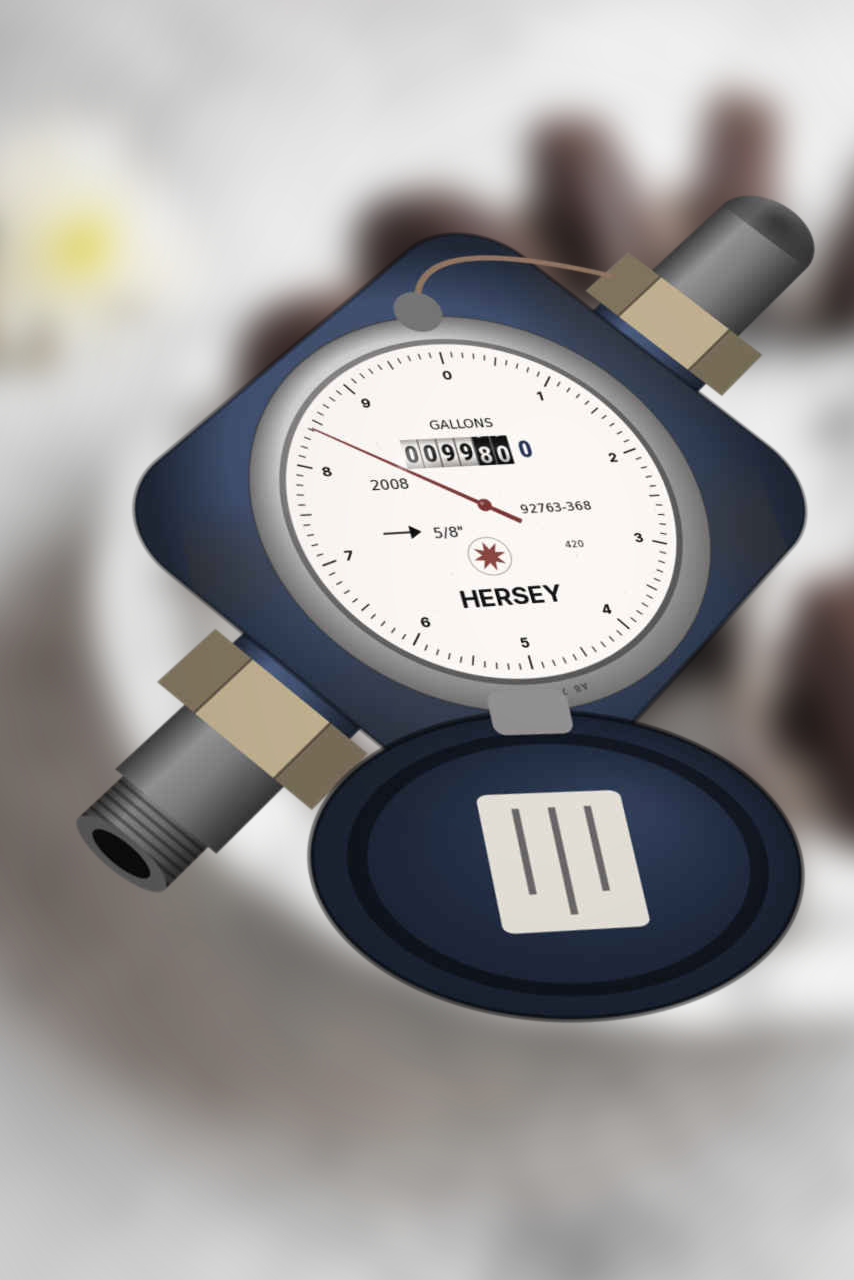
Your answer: **99798.4** gal
